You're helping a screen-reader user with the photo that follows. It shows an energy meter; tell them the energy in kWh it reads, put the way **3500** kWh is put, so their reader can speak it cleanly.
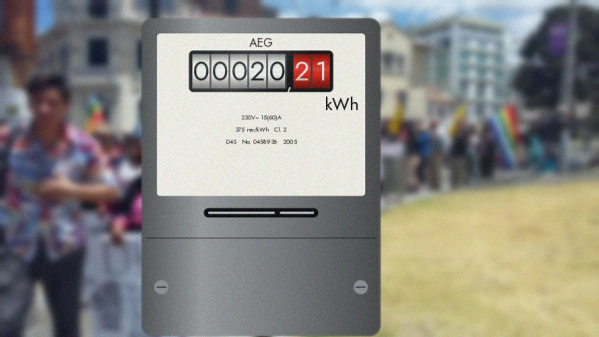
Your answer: **20.21** kWh
